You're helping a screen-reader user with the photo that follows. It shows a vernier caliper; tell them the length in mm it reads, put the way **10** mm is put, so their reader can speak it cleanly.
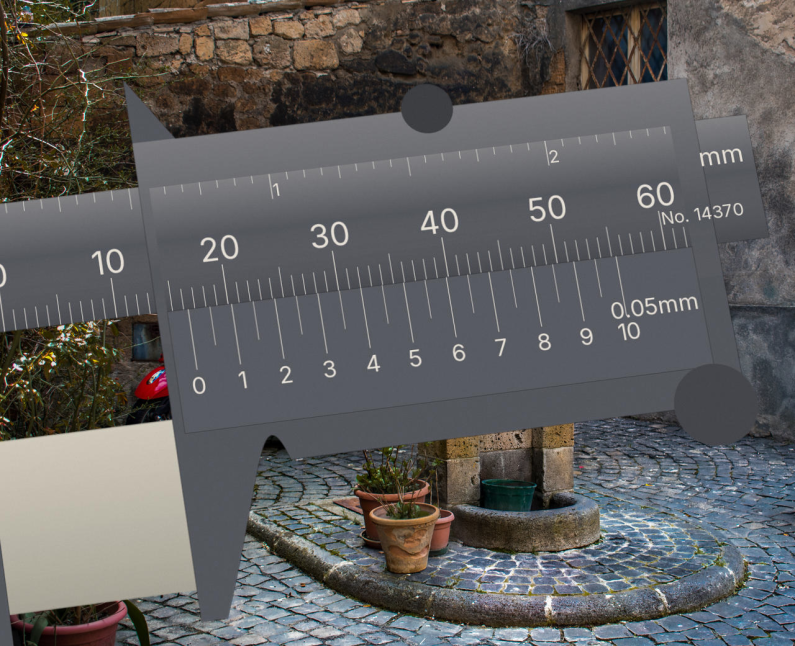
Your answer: **16.4** mm
